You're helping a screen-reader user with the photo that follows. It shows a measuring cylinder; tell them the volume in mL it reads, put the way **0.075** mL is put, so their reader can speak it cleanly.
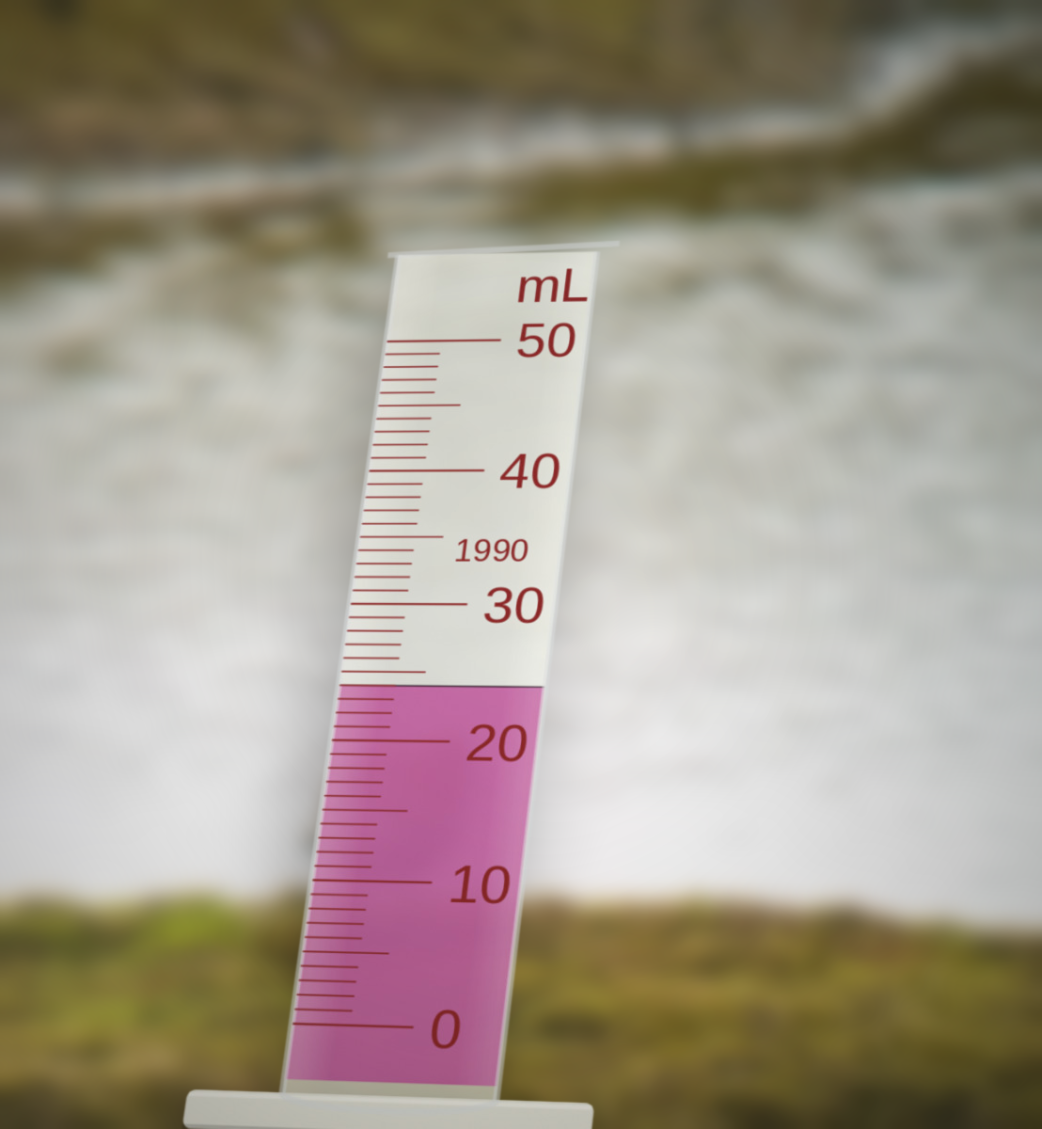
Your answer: **24** mL
